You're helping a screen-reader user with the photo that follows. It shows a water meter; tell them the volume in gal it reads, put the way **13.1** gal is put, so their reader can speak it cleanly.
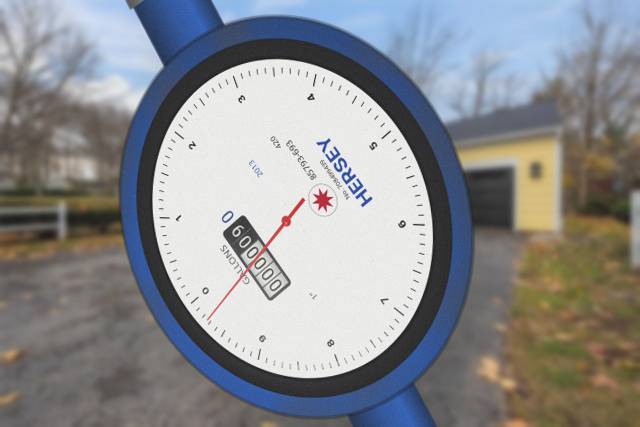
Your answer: **89.7** gal
